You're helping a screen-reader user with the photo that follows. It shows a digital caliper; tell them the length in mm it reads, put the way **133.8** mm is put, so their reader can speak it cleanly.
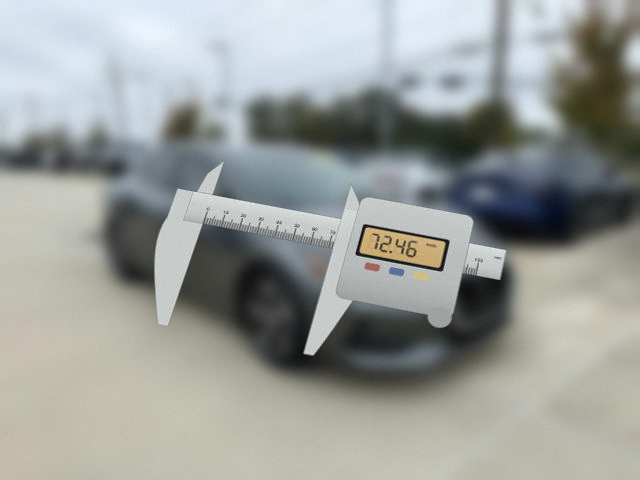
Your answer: **72.46** mm
